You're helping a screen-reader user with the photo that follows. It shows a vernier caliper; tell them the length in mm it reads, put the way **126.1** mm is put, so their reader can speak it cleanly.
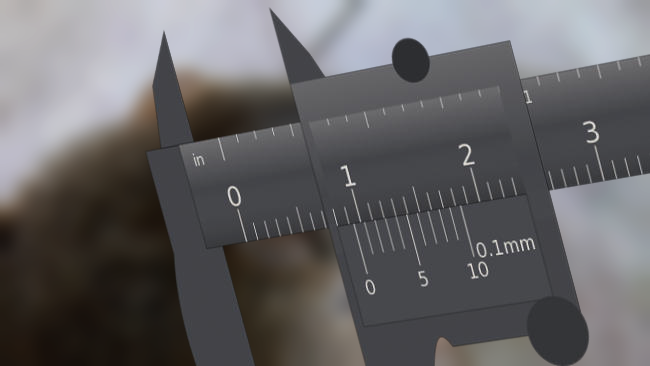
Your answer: **9.4** mm
